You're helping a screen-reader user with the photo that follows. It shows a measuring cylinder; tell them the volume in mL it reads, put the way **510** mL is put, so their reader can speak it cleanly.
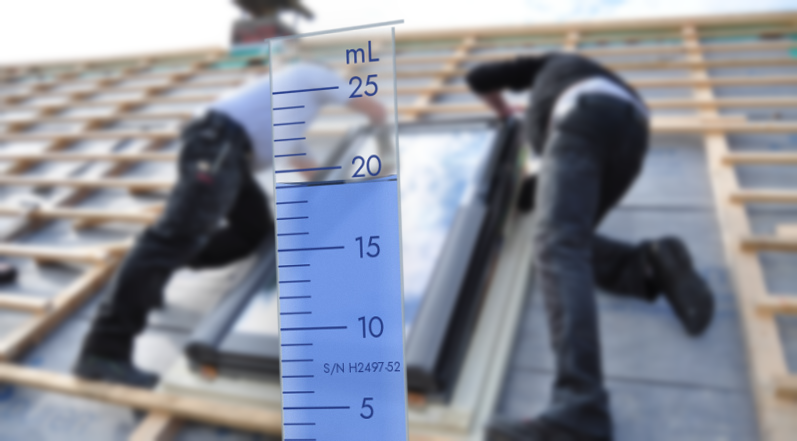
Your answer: **19** mL
